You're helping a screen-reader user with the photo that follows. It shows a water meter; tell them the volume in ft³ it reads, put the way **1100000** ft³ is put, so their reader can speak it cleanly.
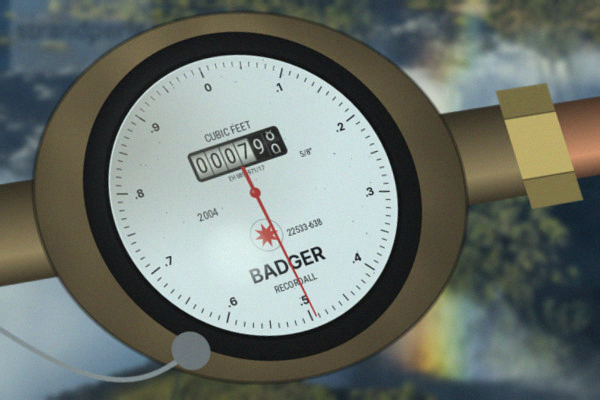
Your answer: **798.49** ft³
